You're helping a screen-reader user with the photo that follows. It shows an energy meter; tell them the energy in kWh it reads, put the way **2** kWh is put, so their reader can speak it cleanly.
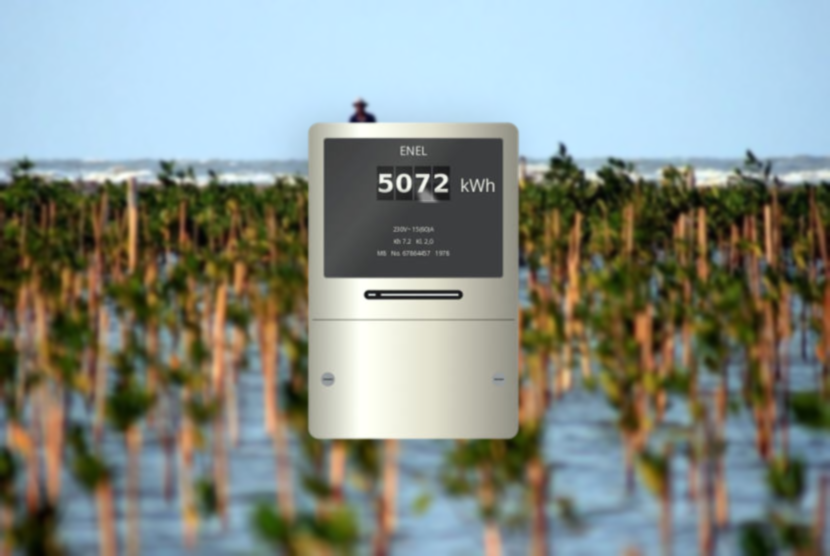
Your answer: **5072** kWh
